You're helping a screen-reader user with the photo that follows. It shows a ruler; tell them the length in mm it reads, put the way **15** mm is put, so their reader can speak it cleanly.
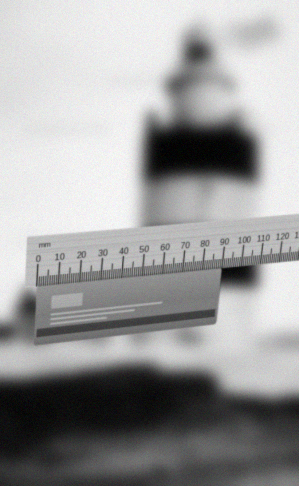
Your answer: **90** mm
